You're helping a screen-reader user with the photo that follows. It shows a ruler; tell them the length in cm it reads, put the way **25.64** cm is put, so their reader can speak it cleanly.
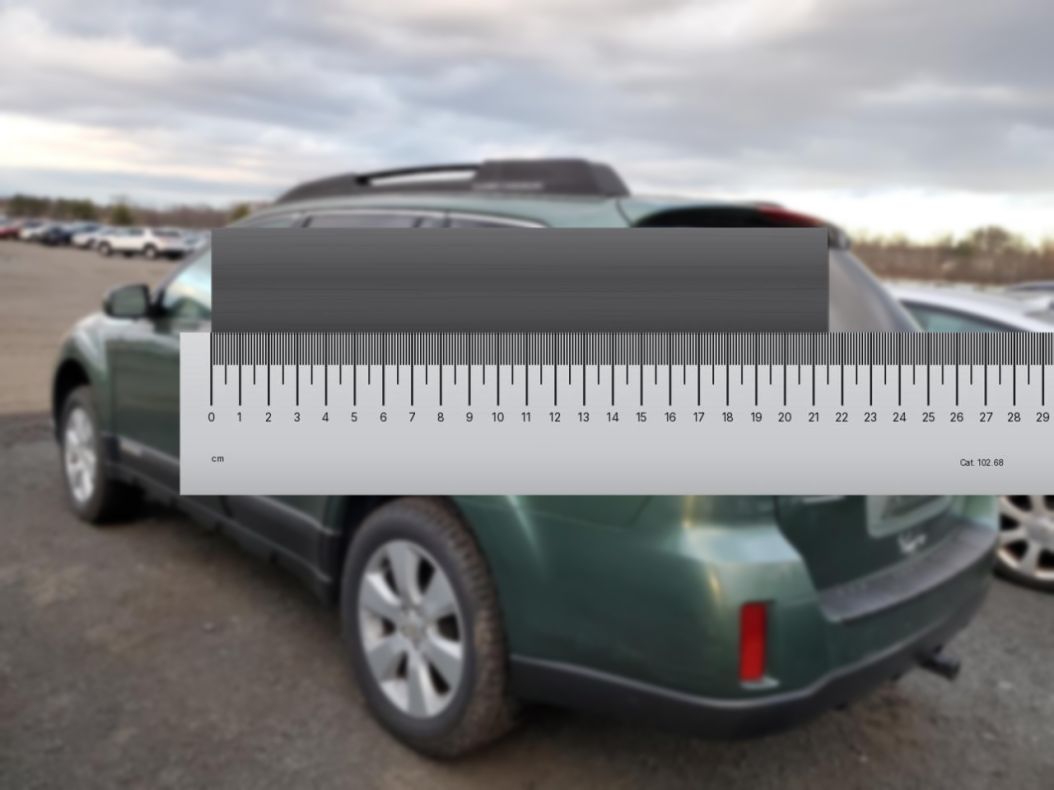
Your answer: **21.5** cm
